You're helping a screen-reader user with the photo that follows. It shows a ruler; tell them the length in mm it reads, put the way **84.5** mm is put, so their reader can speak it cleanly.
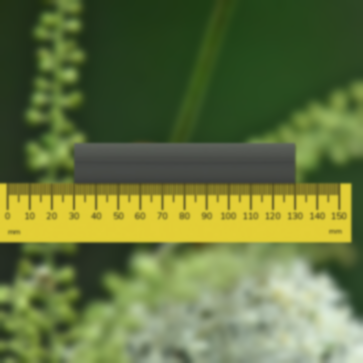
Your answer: **100** mm
